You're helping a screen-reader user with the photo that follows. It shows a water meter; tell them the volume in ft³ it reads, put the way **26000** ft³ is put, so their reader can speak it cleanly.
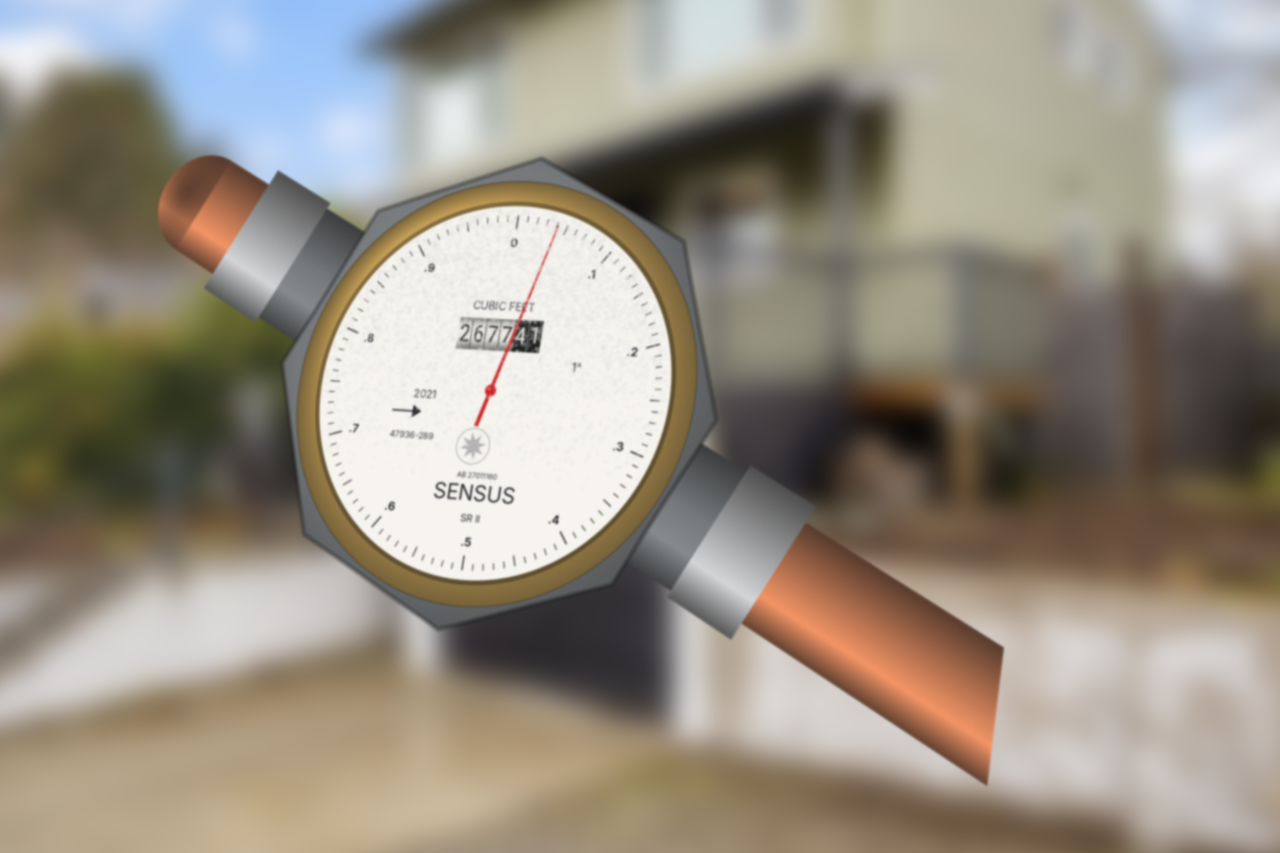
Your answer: **267741.04** ft³
